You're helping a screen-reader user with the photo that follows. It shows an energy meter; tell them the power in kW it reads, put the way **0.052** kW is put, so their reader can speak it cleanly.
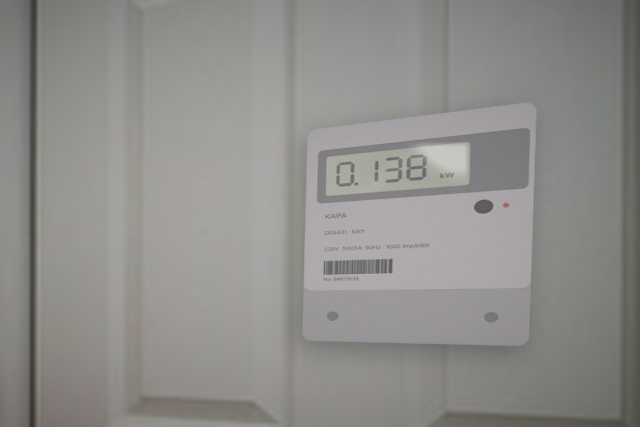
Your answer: **0.138** kW
